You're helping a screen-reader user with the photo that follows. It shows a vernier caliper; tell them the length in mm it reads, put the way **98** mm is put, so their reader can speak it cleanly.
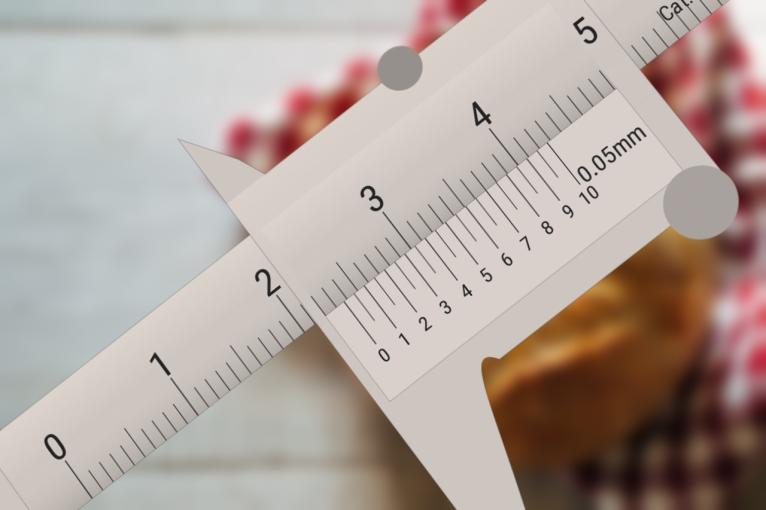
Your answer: **23.7** mm
